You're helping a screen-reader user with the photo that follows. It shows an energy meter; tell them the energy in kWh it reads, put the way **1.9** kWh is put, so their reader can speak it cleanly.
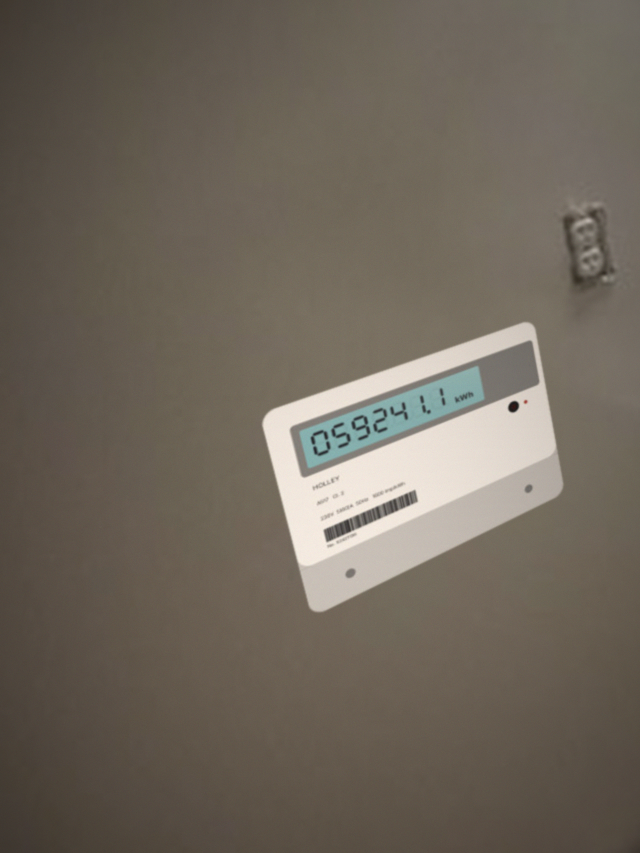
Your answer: **59241.1** kWh
